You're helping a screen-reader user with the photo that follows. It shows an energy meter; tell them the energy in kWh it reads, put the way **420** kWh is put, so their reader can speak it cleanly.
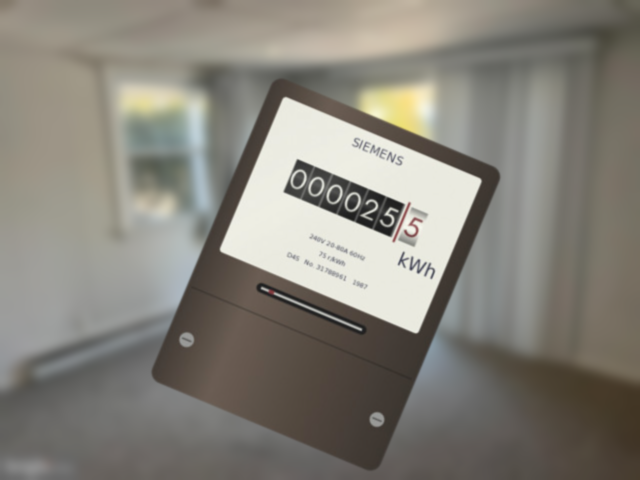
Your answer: **25.5** kWh
